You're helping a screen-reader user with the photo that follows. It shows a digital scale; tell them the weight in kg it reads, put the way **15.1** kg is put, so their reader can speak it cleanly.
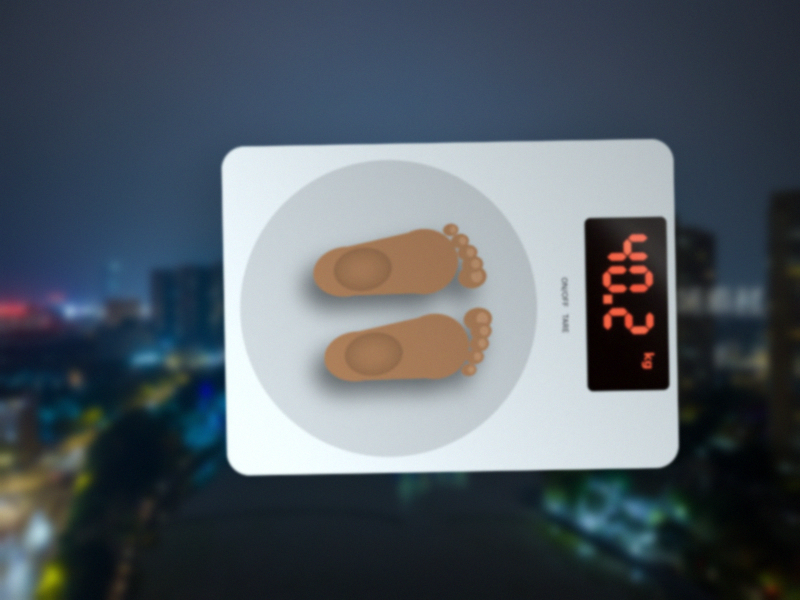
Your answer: **40.2** kg
